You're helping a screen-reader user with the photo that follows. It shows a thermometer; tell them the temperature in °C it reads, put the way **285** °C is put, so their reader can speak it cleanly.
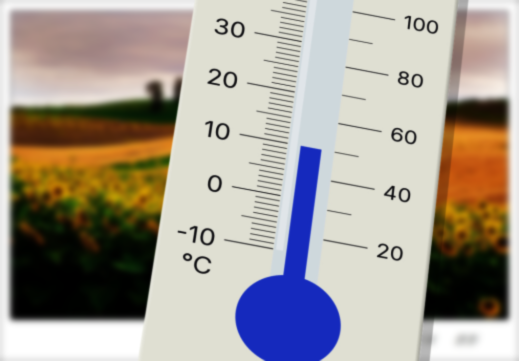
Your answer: **10** °C
